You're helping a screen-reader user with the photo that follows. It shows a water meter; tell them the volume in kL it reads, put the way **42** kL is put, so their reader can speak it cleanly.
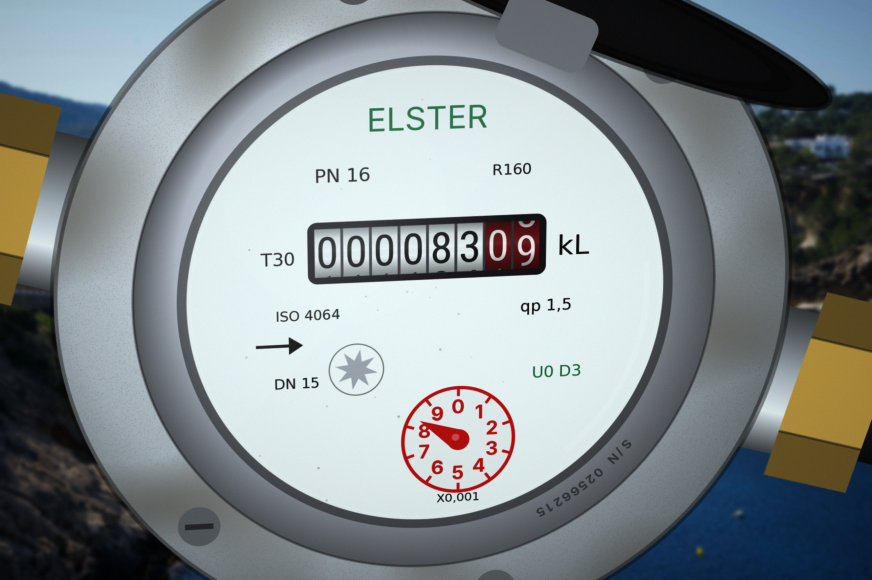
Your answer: **83.088** kL
